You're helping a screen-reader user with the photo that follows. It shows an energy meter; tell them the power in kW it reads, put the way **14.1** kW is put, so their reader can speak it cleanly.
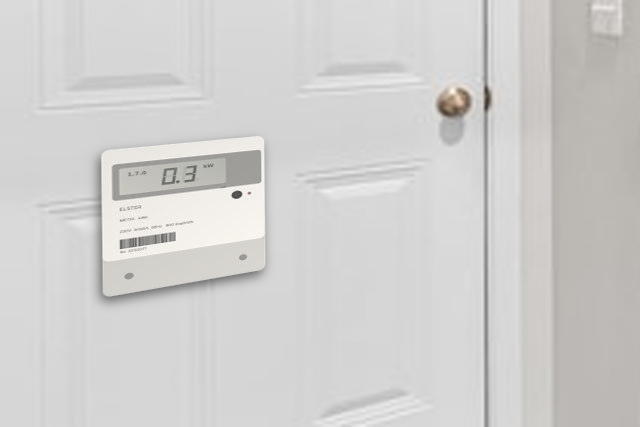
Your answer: **0.3** kW
